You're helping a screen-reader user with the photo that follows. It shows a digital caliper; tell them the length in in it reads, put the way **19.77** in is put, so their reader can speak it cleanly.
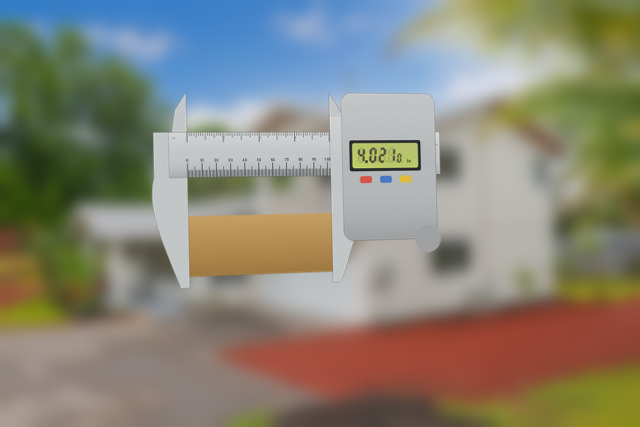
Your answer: **4.0210** in
